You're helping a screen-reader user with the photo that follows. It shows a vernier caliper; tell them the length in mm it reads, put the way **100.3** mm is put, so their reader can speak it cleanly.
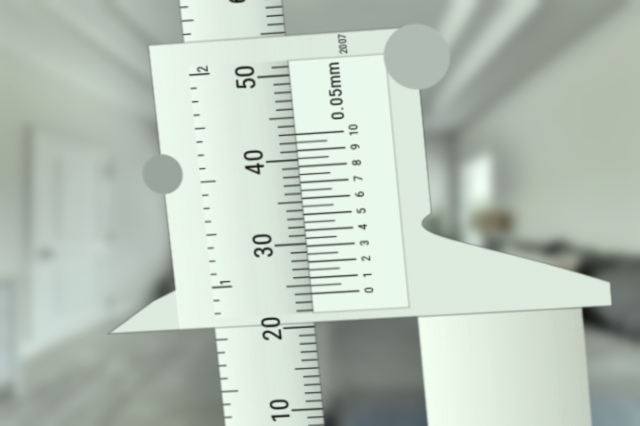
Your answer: **24.0** mm
